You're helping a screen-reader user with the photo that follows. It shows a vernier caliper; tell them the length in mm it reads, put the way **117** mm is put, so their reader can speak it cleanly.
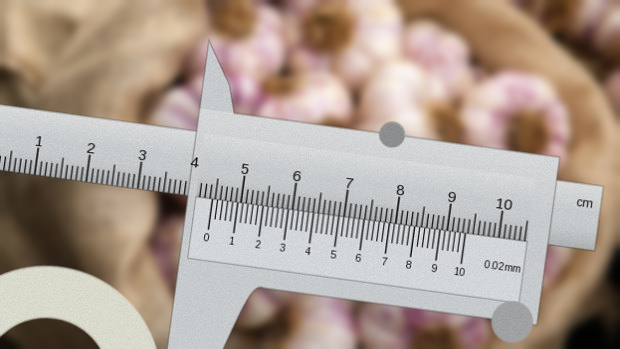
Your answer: **44.5** mm
